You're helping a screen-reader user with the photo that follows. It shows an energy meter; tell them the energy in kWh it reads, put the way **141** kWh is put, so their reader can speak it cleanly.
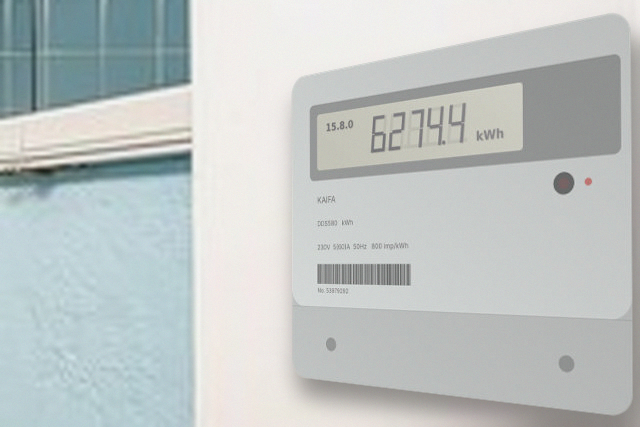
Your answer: **6274.4** kWh
